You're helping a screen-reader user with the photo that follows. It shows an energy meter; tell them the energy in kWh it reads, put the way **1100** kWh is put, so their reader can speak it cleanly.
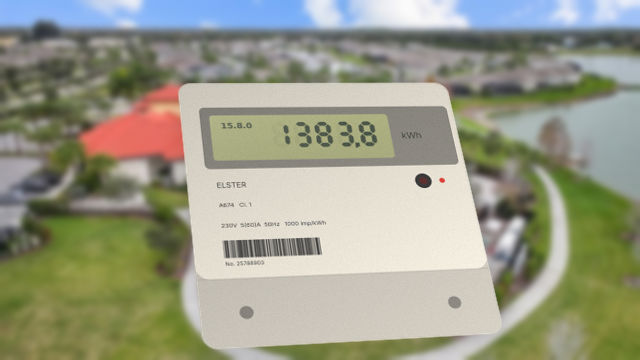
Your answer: **1383.8** kWh
